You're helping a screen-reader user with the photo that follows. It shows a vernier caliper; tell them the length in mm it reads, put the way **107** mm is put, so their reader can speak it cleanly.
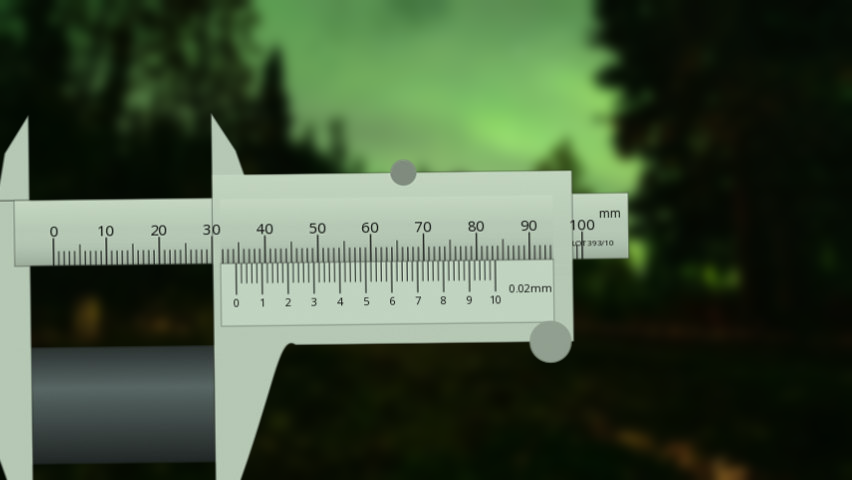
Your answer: **34.5** mm
